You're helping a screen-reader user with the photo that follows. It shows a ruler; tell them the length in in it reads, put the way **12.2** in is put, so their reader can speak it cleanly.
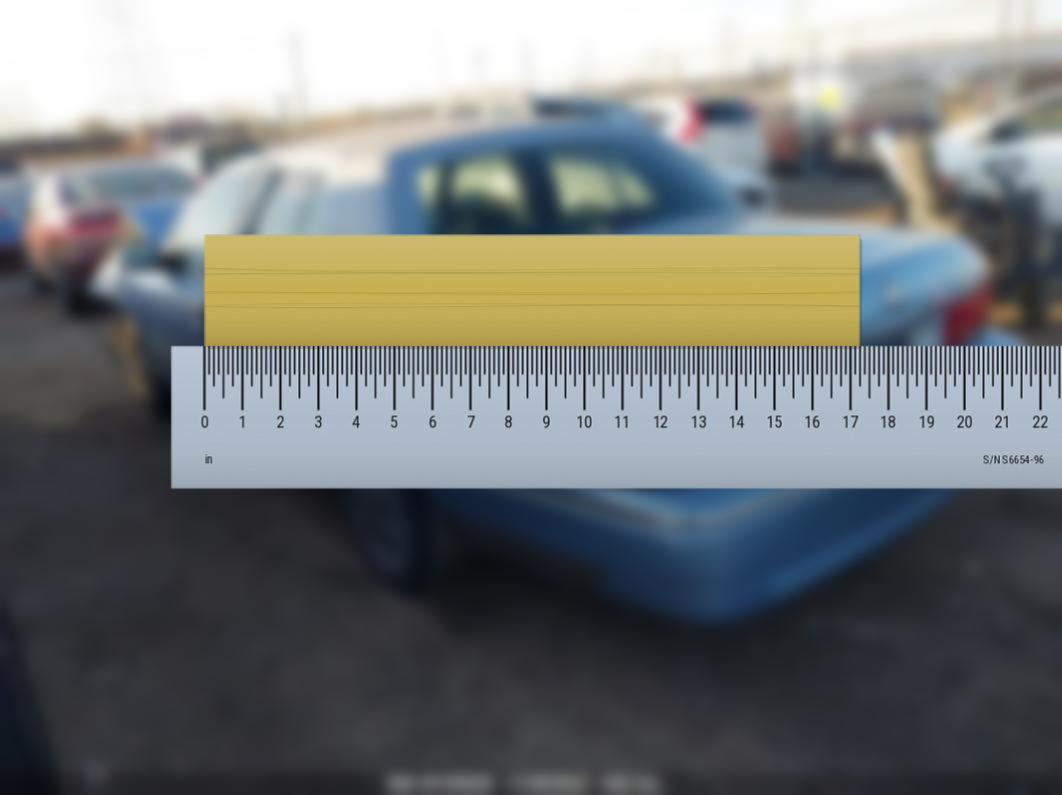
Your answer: **17.25** in
